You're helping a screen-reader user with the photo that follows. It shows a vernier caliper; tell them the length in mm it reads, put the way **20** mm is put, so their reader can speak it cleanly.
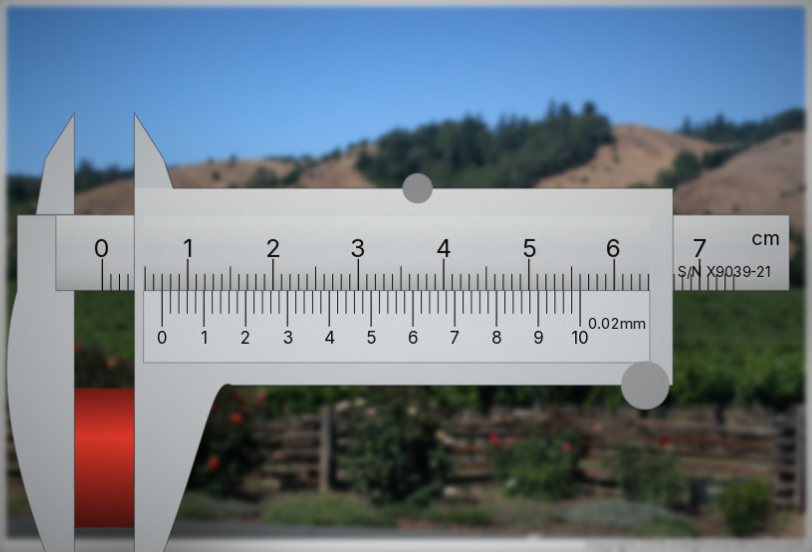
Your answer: **7.0** mm
